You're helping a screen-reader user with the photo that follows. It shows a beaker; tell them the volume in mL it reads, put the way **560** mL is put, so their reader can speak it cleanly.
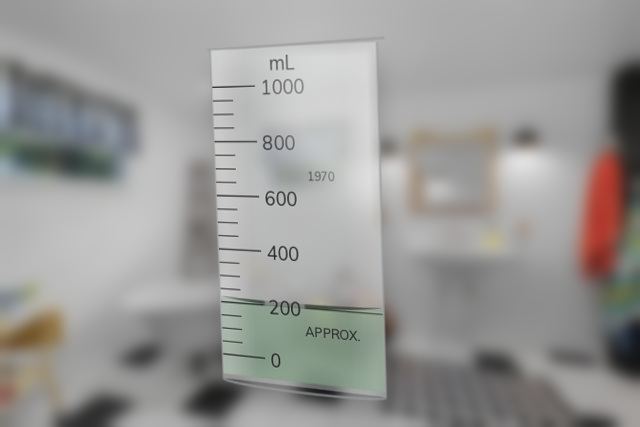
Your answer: **200** mL
